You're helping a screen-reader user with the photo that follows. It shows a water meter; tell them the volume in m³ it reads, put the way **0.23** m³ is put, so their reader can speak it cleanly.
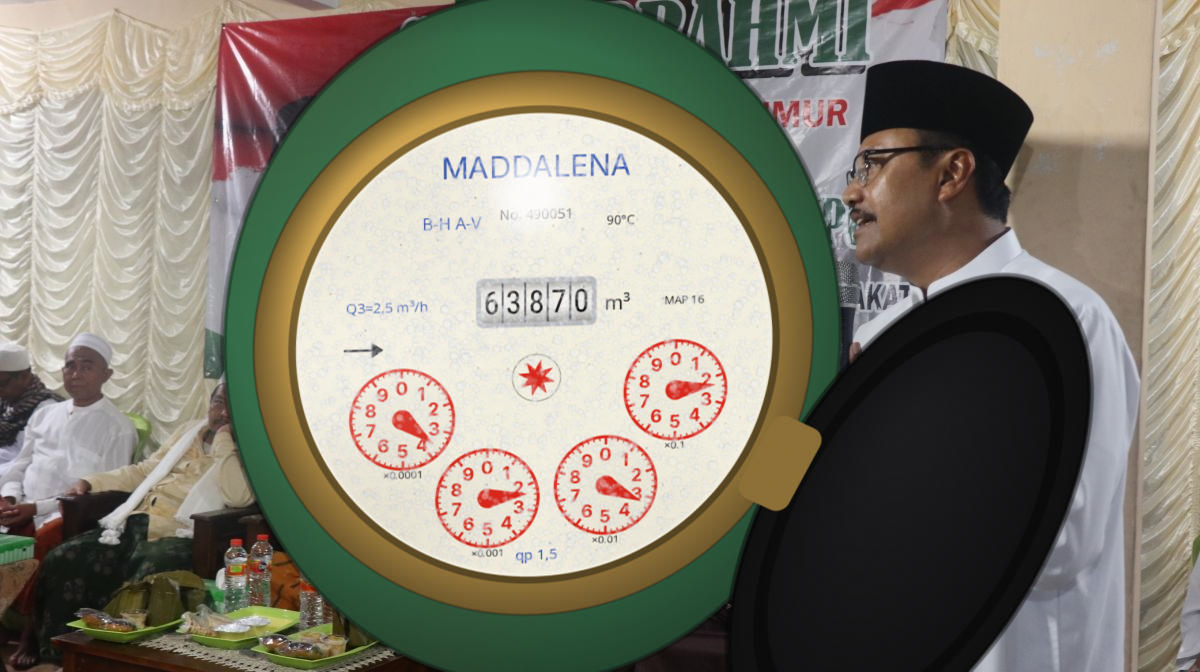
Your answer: **63870.2323** m³
